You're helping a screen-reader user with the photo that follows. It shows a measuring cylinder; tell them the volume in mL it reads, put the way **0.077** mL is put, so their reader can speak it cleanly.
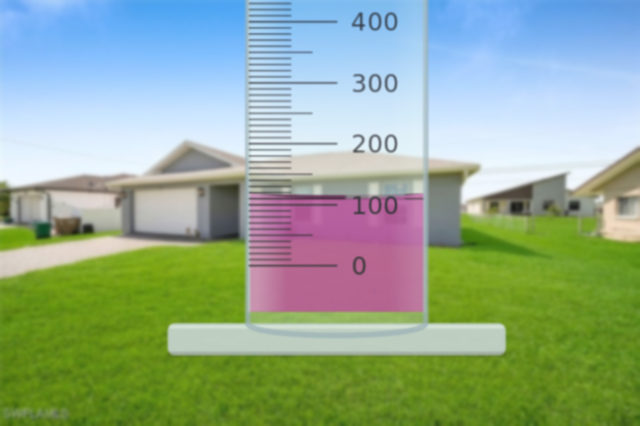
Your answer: **110** mL
